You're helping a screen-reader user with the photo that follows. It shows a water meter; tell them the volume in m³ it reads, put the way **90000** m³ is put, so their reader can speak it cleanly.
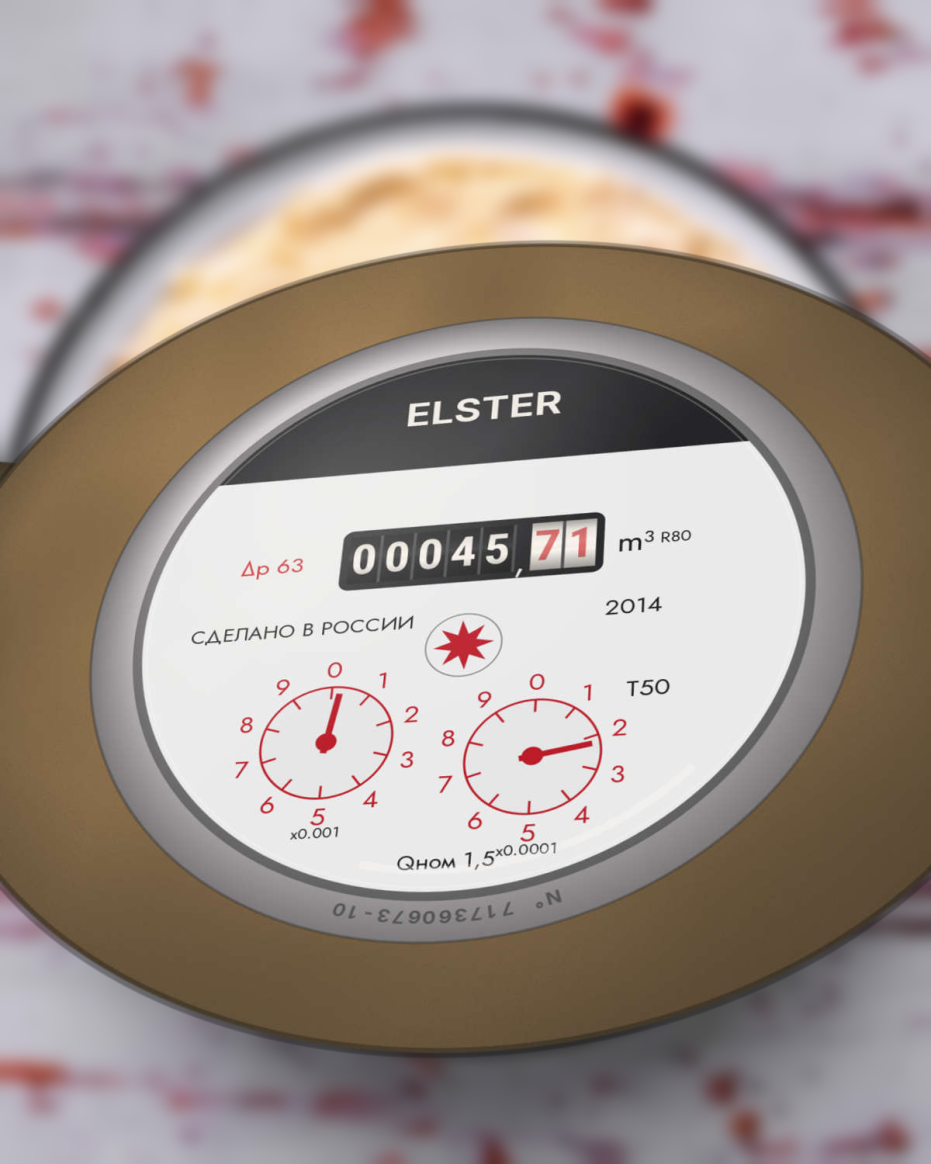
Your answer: **45.7102** m³
